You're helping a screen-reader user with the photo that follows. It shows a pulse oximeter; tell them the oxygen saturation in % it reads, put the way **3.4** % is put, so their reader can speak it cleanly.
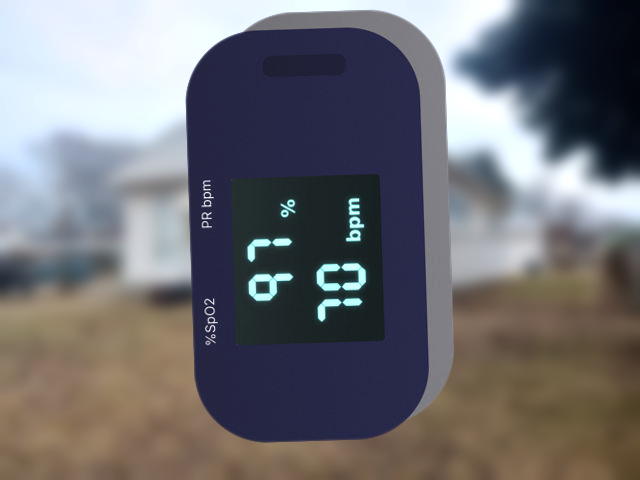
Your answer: **97** %
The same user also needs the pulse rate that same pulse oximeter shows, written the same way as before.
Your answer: **70** bpm
